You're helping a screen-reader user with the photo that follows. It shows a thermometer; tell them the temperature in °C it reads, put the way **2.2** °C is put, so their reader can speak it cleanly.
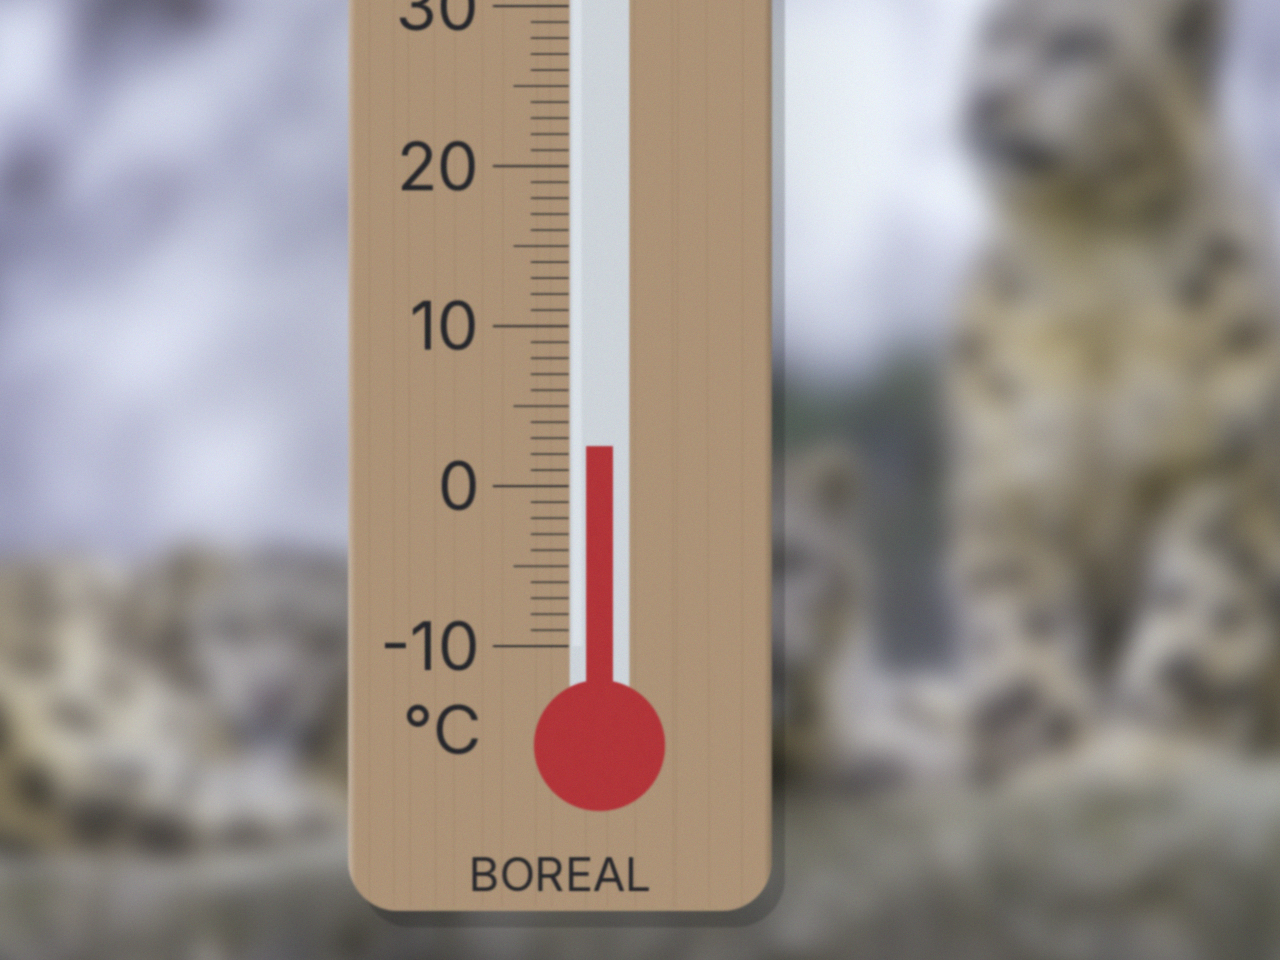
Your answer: **2.5** °C
